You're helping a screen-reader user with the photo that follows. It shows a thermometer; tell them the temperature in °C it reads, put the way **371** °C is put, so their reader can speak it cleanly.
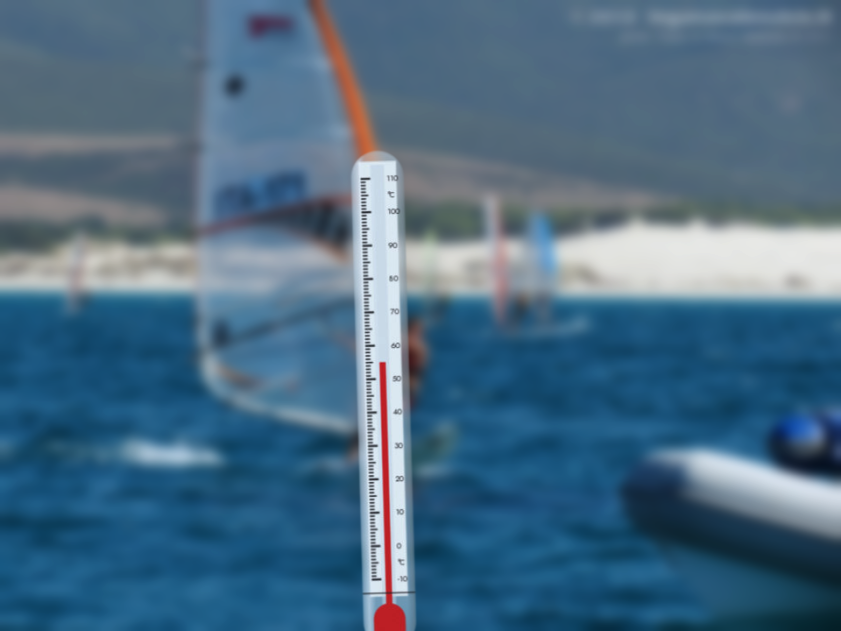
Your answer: **55** °C
